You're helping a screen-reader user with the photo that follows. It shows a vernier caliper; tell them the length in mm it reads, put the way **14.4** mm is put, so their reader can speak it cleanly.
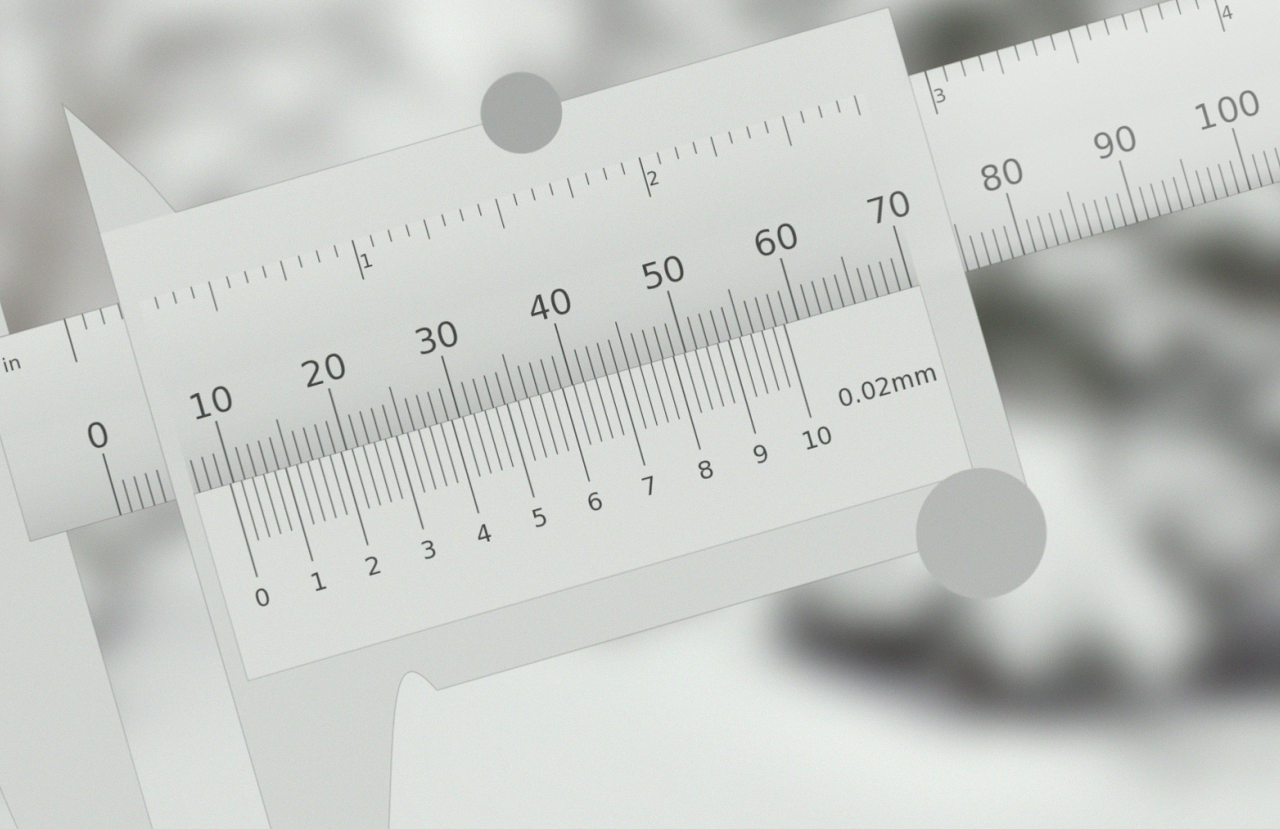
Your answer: **9.7** mm
